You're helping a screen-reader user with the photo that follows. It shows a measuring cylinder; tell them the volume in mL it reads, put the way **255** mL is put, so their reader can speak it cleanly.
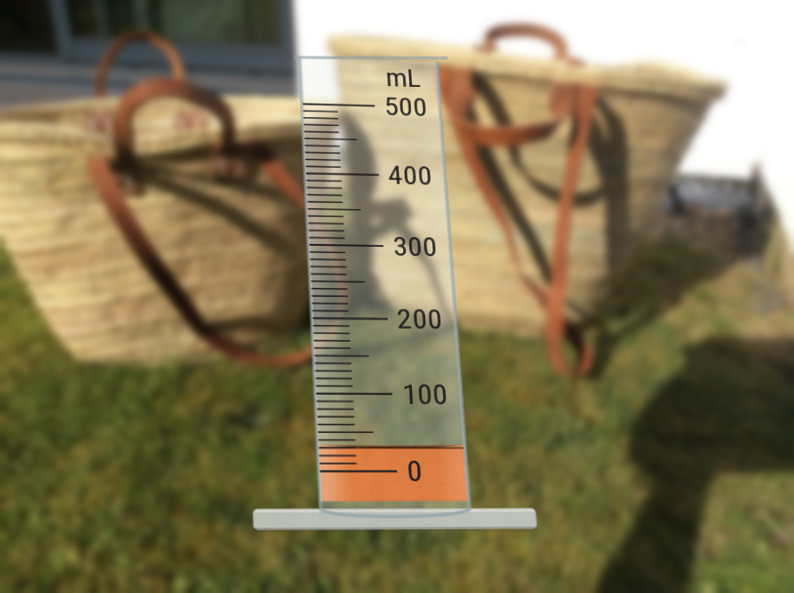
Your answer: **30** mL
